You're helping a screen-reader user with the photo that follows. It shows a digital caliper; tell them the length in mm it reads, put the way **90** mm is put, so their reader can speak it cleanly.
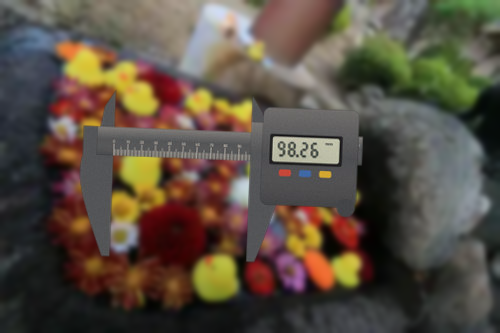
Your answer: **98.26** mm
